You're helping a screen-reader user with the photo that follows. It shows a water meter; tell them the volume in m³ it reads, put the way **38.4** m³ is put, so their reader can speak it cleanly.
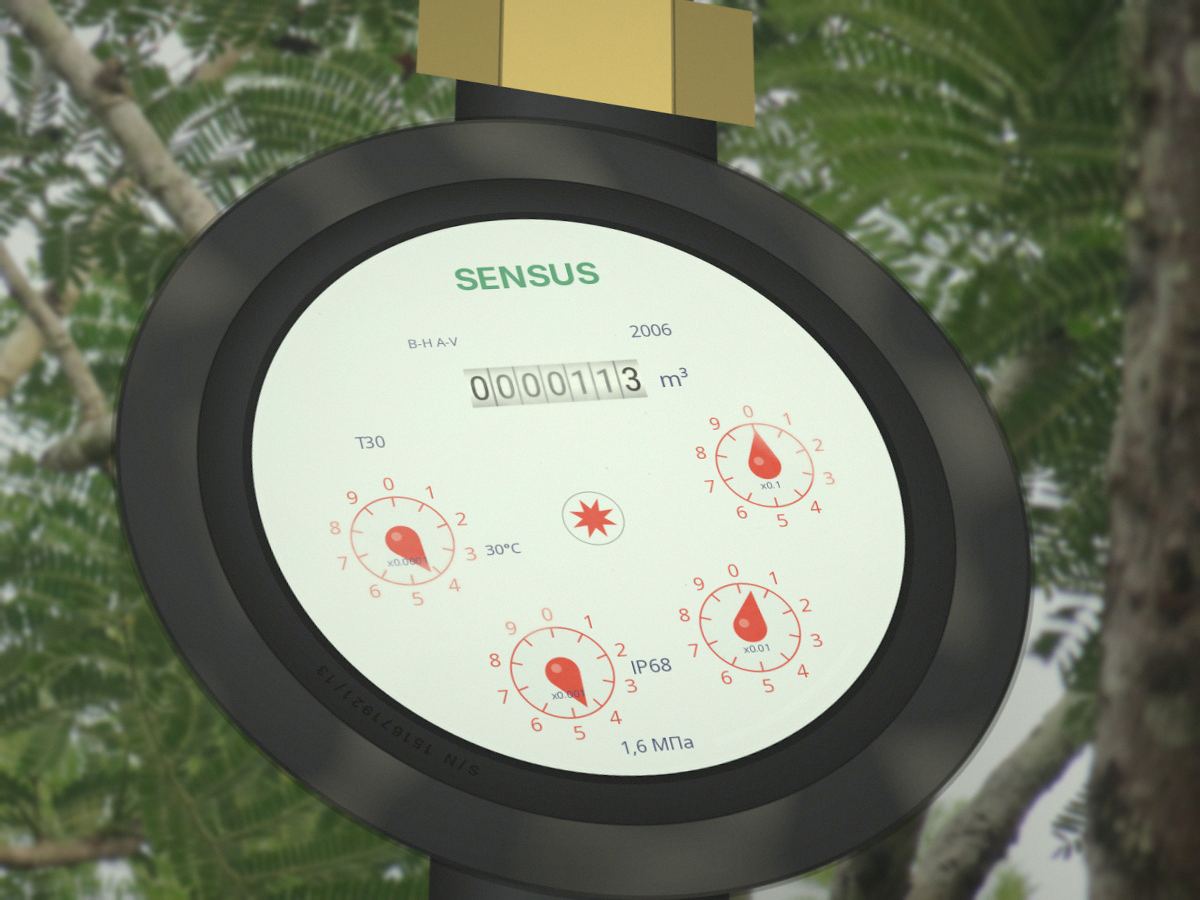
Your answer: **113.0044** m³
